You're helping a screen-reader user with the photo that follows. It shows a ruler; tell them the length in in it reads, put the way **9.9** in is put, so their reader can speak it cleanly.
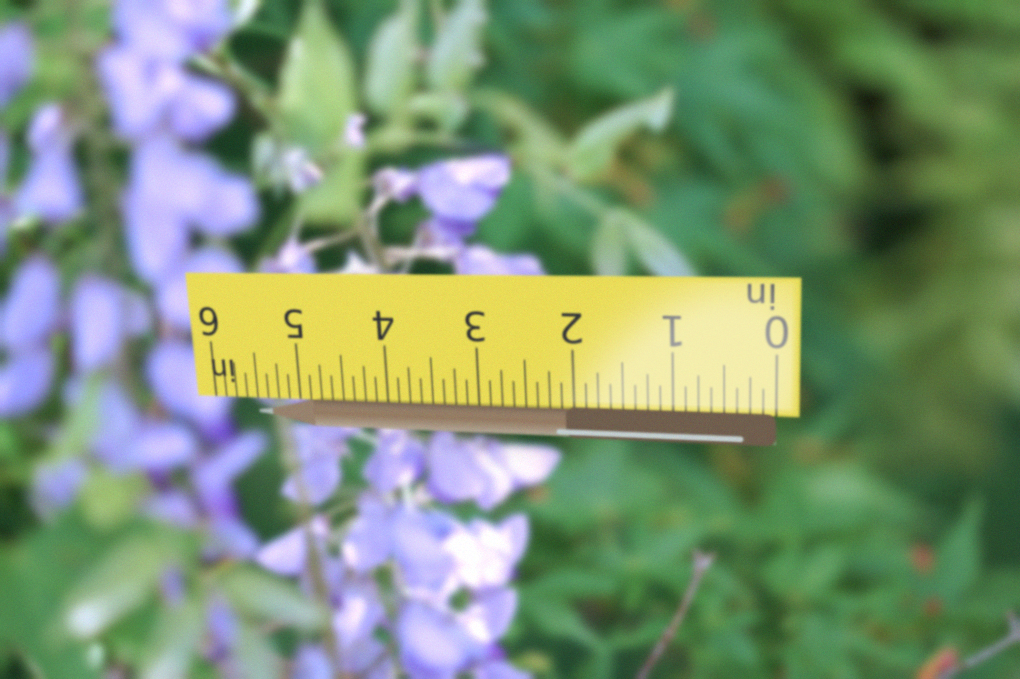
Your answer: **5.5** in
